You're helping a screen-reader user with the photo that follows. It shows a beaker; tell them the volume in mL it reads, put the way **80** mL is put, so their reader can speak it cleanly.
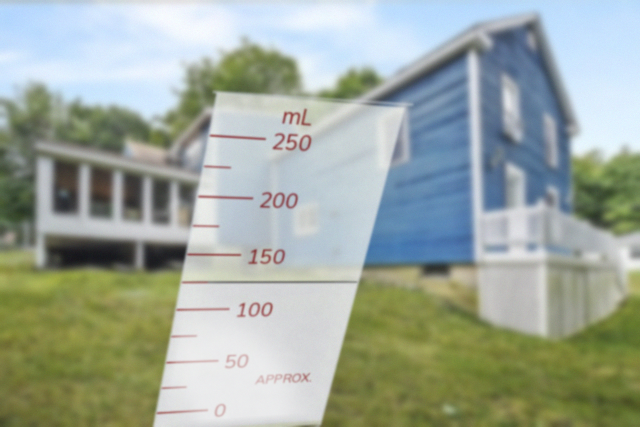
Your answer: **125** mL
